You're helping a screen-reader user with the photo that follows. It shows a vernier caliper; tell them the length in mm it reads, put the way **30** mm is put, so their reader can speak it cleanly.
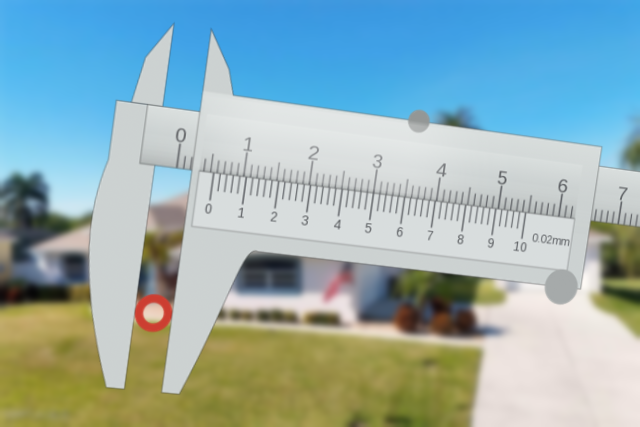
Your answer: **5.5** mm
